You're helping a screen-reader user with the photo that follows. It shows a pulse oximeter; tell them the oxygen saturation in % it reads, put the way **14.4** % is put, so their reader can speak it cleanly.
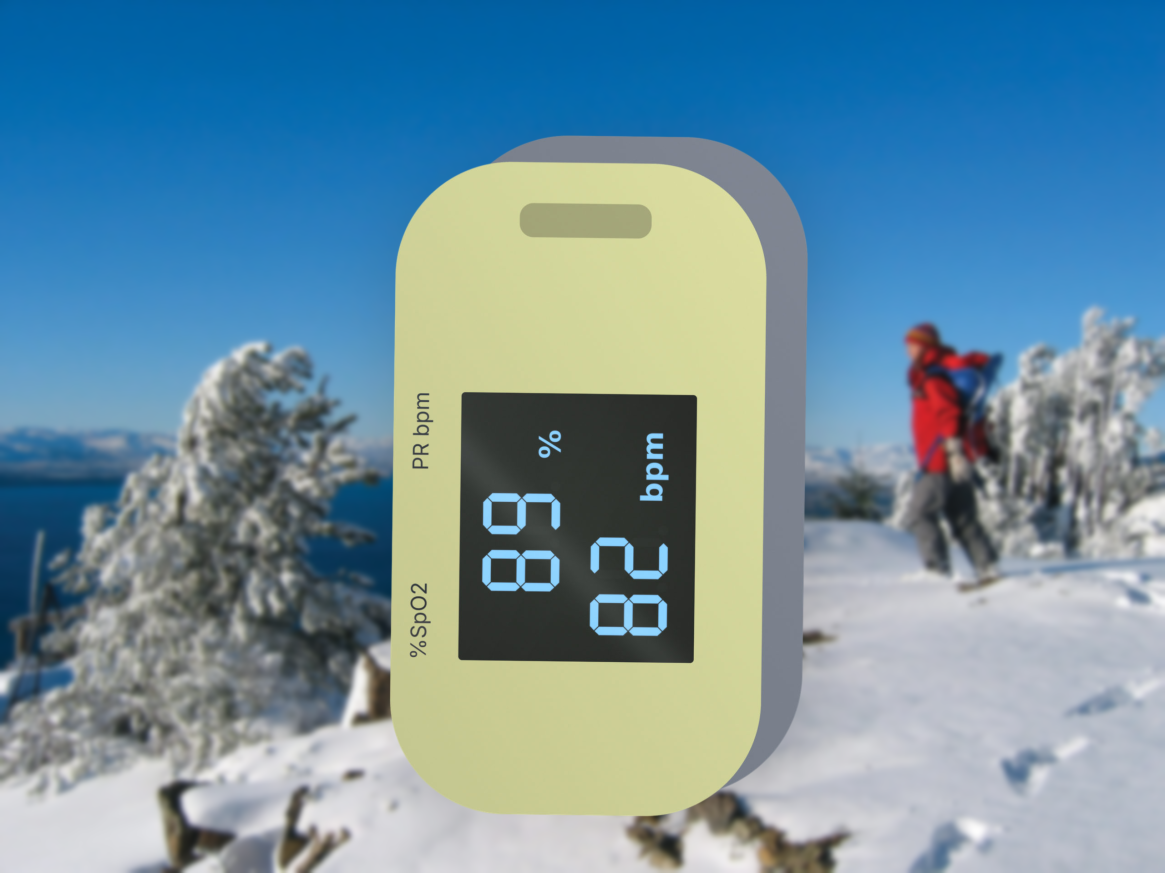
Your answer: **89** %
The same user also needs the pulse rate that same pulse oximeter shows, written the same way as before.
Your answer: **82** bpm
